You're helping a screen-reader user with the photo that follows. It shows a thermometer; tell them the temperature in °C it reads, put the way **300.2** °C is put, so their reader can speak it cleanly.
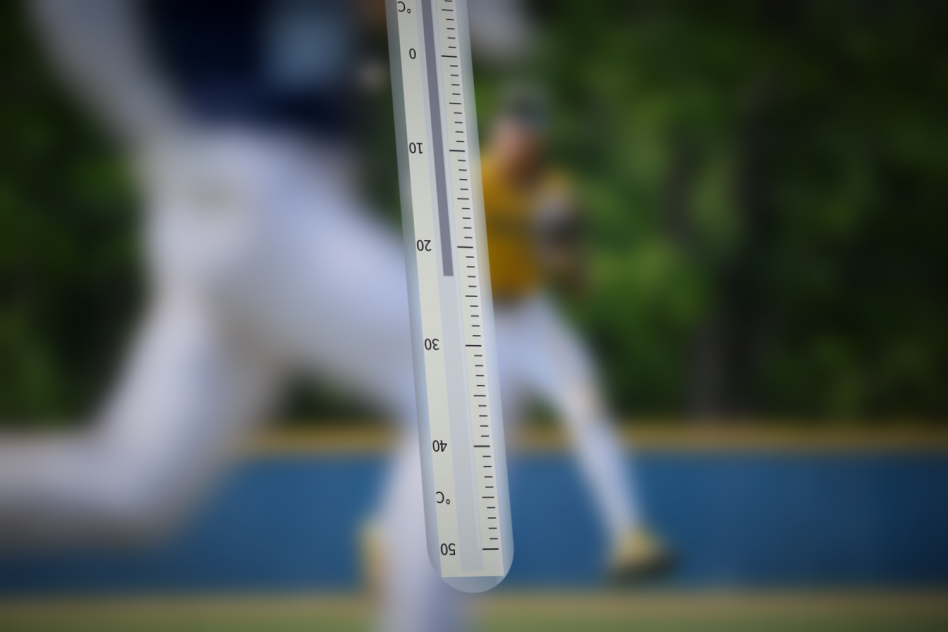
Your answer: **23** °C
